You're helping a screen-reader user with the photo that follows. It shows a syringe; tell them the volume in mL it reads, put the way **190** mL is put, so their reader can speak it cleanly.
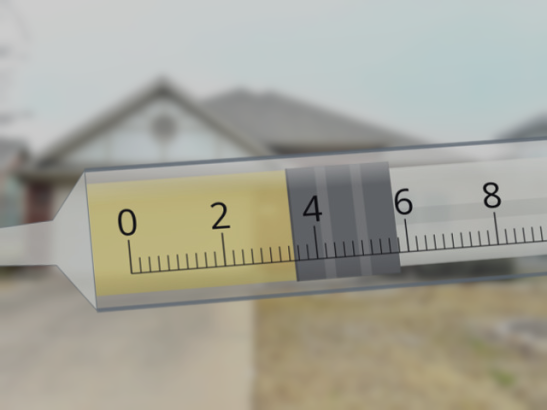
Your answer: **3.5** mL
